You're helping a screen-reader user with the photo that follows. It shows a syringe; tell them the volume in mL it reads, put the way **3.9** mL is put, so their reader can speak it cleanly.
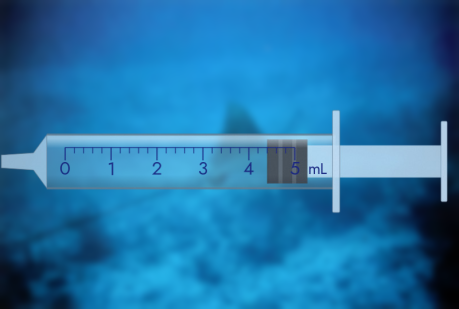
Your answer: **4.4** mL
